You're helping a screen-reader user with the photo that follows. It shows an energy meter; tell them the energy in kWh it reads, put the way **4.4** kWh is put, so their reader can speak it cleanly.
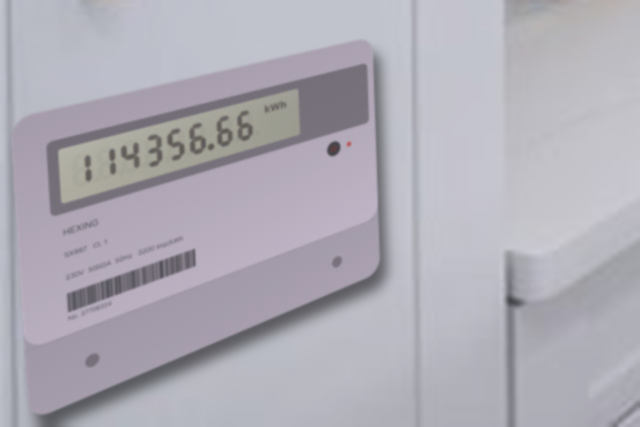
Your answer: **114356.66** kWh
